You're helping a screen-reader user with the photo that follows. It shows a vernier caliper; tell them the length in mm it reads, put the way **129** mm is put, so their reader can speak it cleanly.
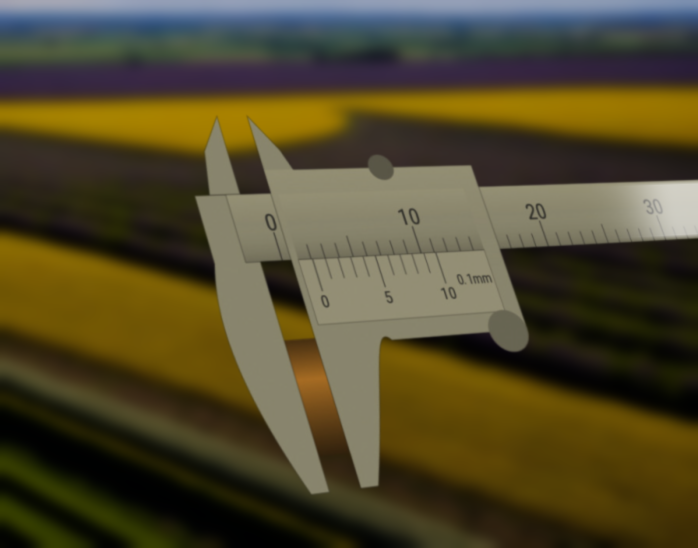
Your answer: **2.1** mm
